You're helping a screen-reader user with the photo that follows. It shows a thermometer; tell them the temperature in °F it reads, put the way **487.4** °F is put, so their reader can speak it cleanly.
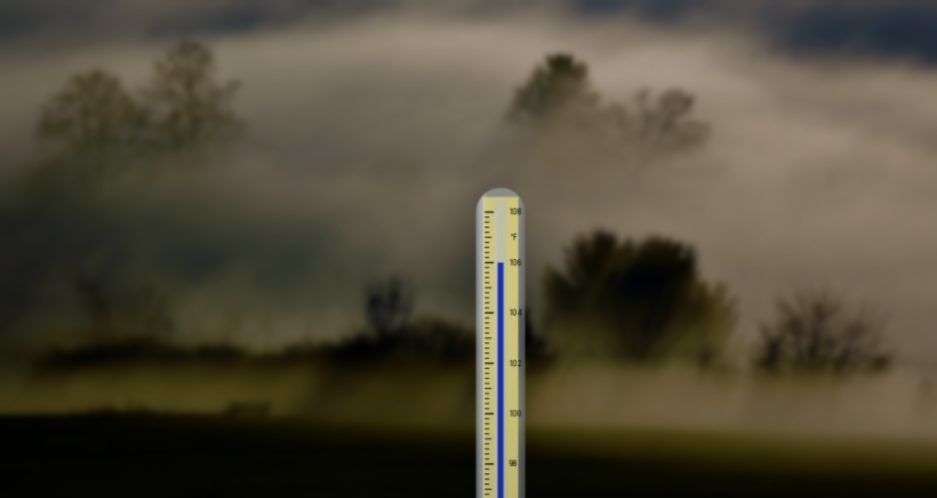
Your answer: **106** °F
